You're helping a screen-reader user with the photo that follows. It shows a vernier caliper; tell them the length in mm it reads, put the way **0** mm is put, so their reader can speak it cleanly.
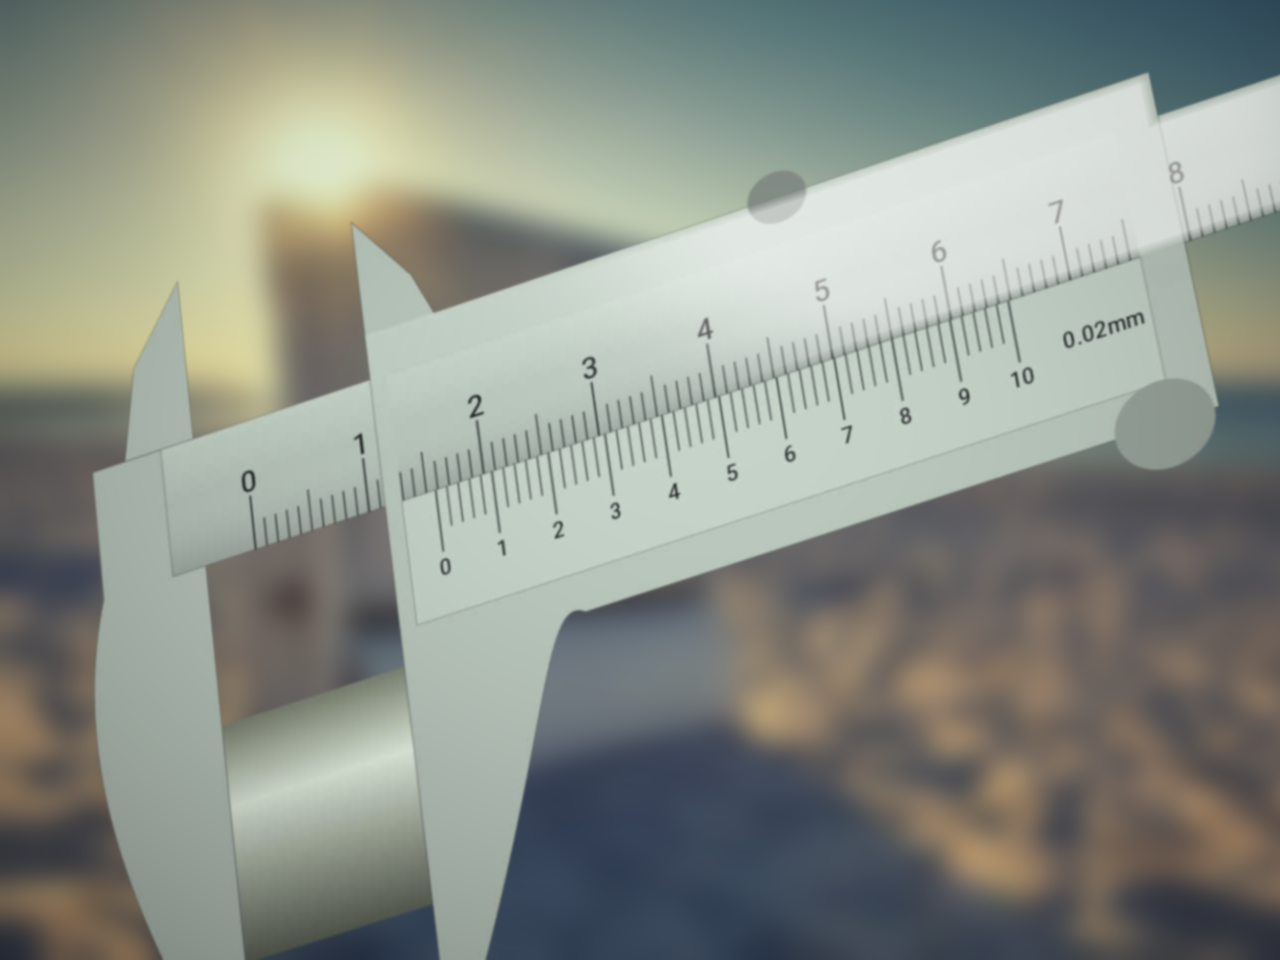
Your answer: **15.8** mm
